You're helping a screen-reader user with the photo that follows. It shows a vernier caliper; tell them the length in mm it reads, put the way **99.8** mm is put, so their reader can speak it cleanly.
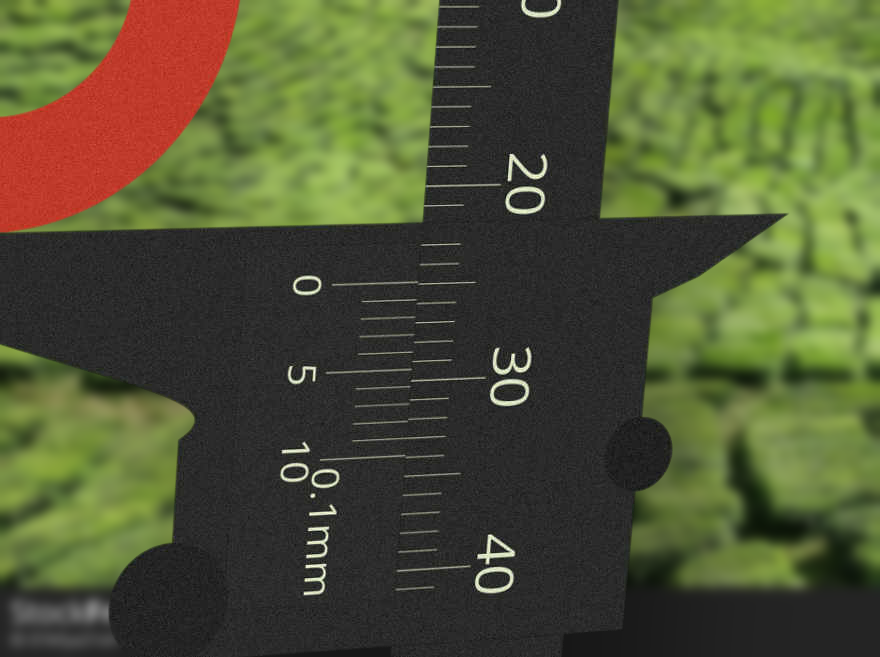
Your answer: **24.9** mm
